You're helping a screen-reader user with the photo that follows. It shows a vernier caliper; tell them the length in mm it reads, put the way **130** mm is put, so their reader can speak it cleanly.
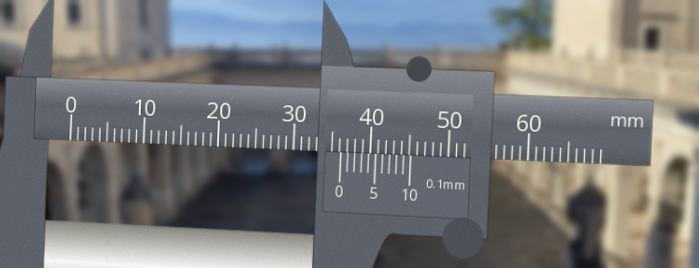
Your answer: **36.2** mm
